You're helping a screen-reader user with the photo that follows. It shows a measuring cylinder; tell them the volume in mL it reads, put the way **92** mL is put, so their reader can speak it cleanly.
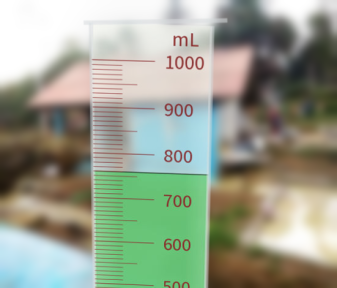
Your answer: **760** mL
